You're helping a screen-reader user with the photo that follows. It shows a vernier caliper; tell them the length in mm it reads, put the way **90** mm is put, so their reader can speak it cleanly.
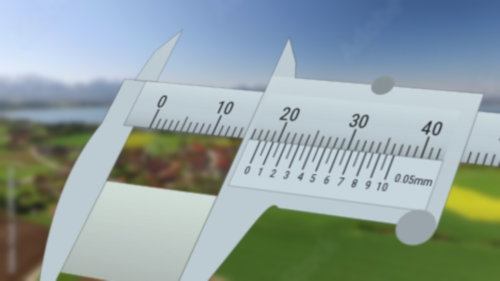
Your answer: **17.4** mm
